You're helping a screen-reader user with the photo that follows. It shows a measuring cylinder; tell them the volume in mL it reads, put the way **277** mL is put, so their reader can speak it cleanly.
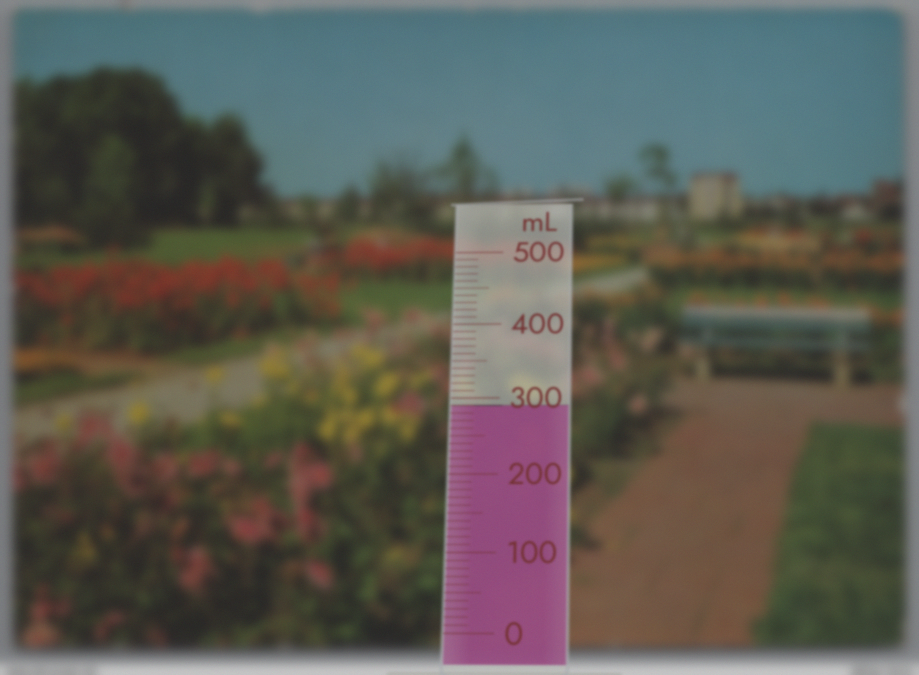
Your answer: **290** mL
